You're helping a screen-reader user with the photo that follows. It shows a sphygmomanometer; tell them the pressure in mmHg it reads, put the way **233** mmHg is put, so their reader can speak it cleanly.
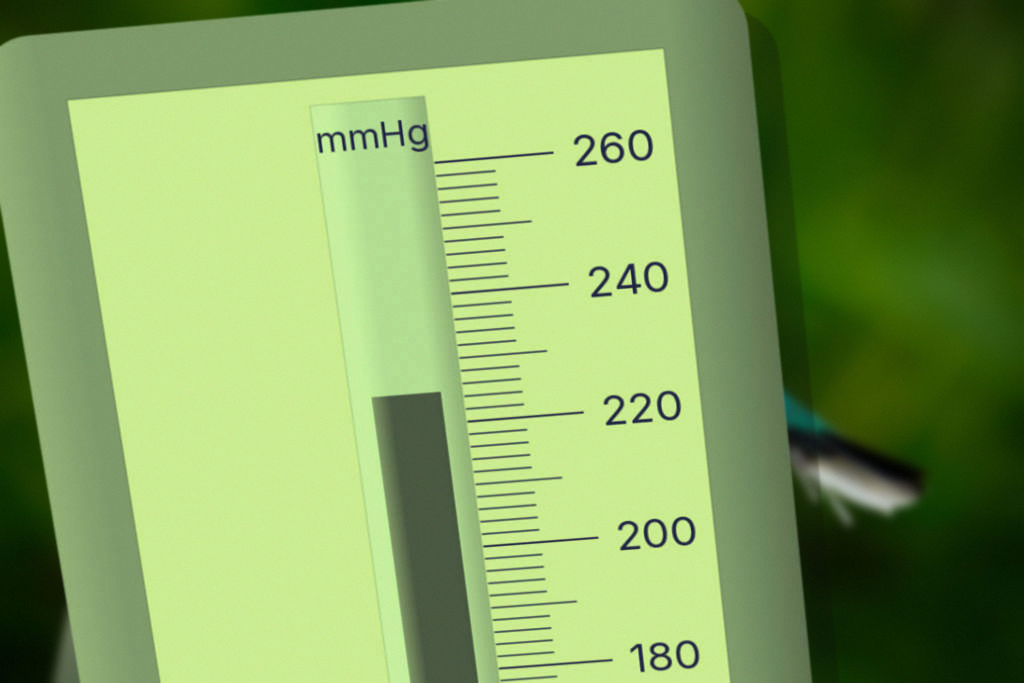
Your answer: **225** mmHg
